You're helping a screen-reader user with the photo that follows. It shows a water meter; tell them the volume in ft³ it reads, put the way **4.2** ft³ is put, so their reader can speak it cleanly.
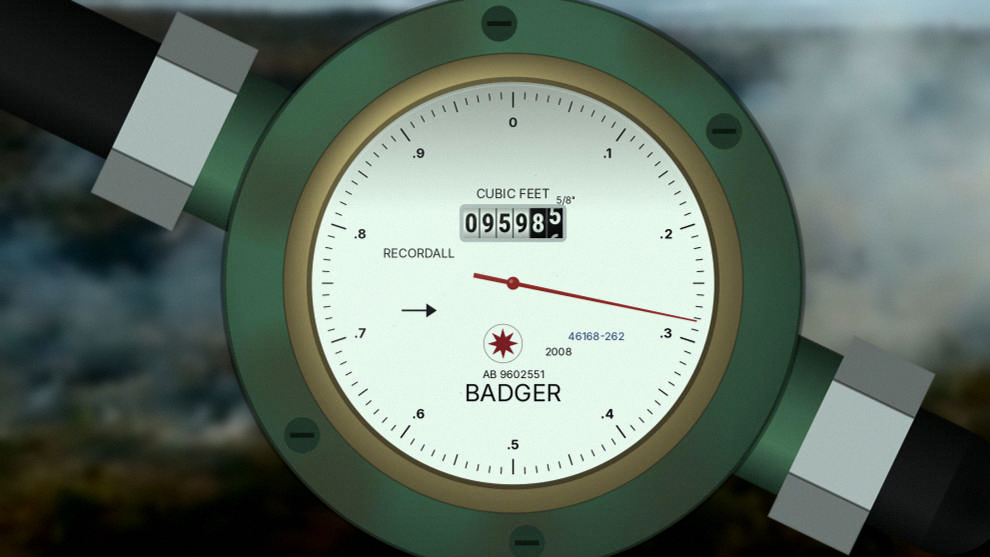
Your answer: **95985.28** ft³
